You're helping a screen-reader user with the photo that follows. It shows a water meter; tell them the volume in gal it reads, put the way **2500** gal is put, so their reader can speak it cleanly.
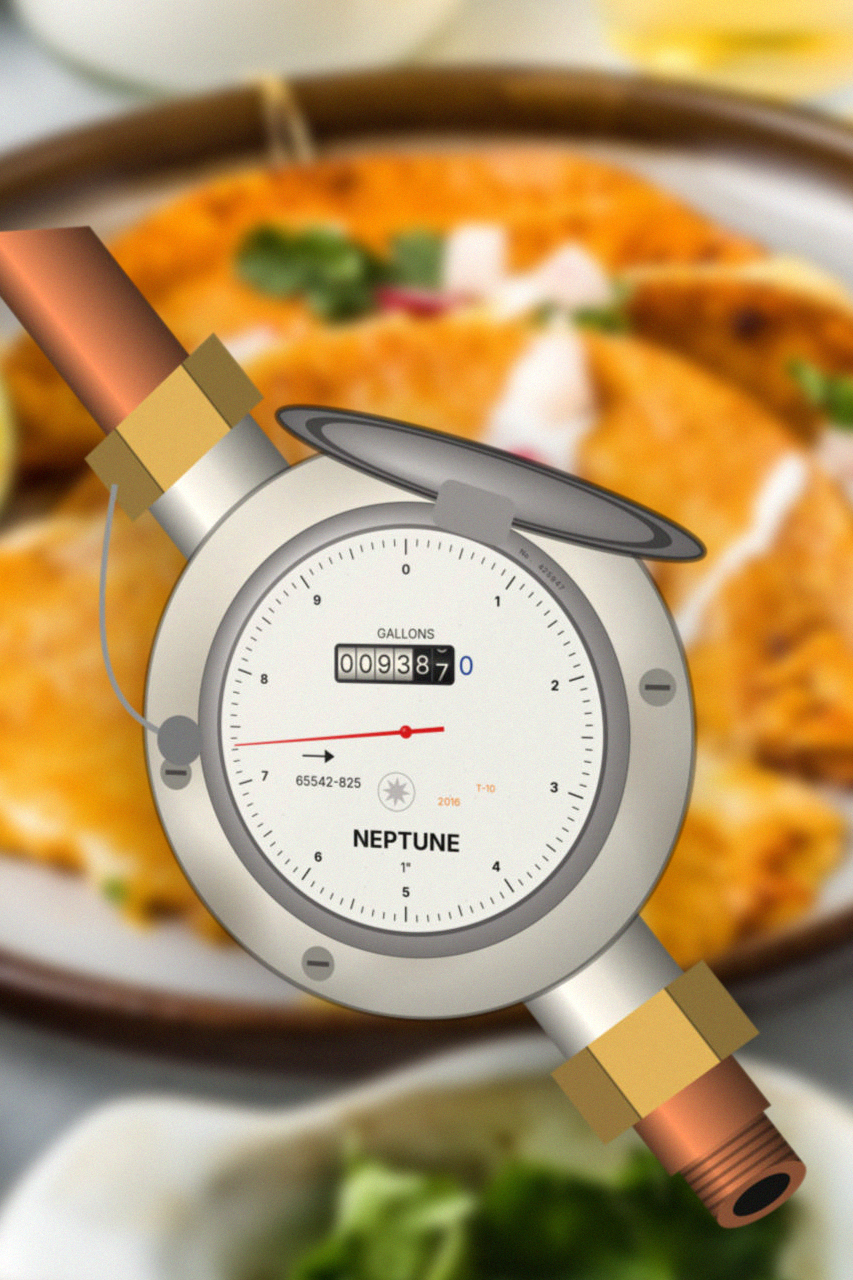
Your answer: **93867.3** gal
